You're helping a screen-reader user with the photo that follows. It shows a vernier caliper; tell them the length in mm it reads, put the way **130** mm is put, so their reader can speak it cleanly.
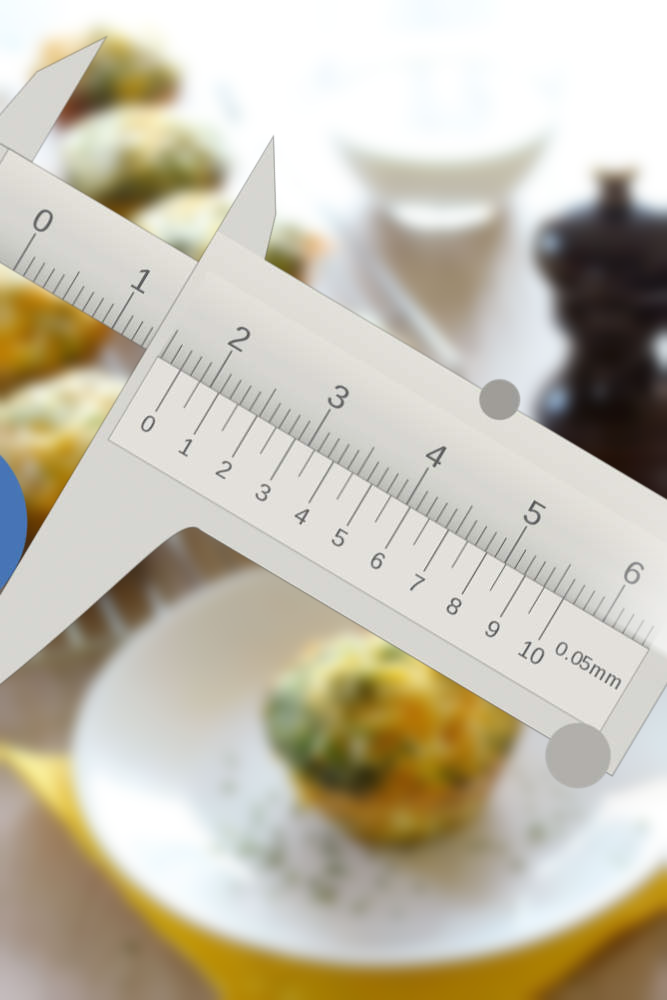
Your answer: **17.0** mm
